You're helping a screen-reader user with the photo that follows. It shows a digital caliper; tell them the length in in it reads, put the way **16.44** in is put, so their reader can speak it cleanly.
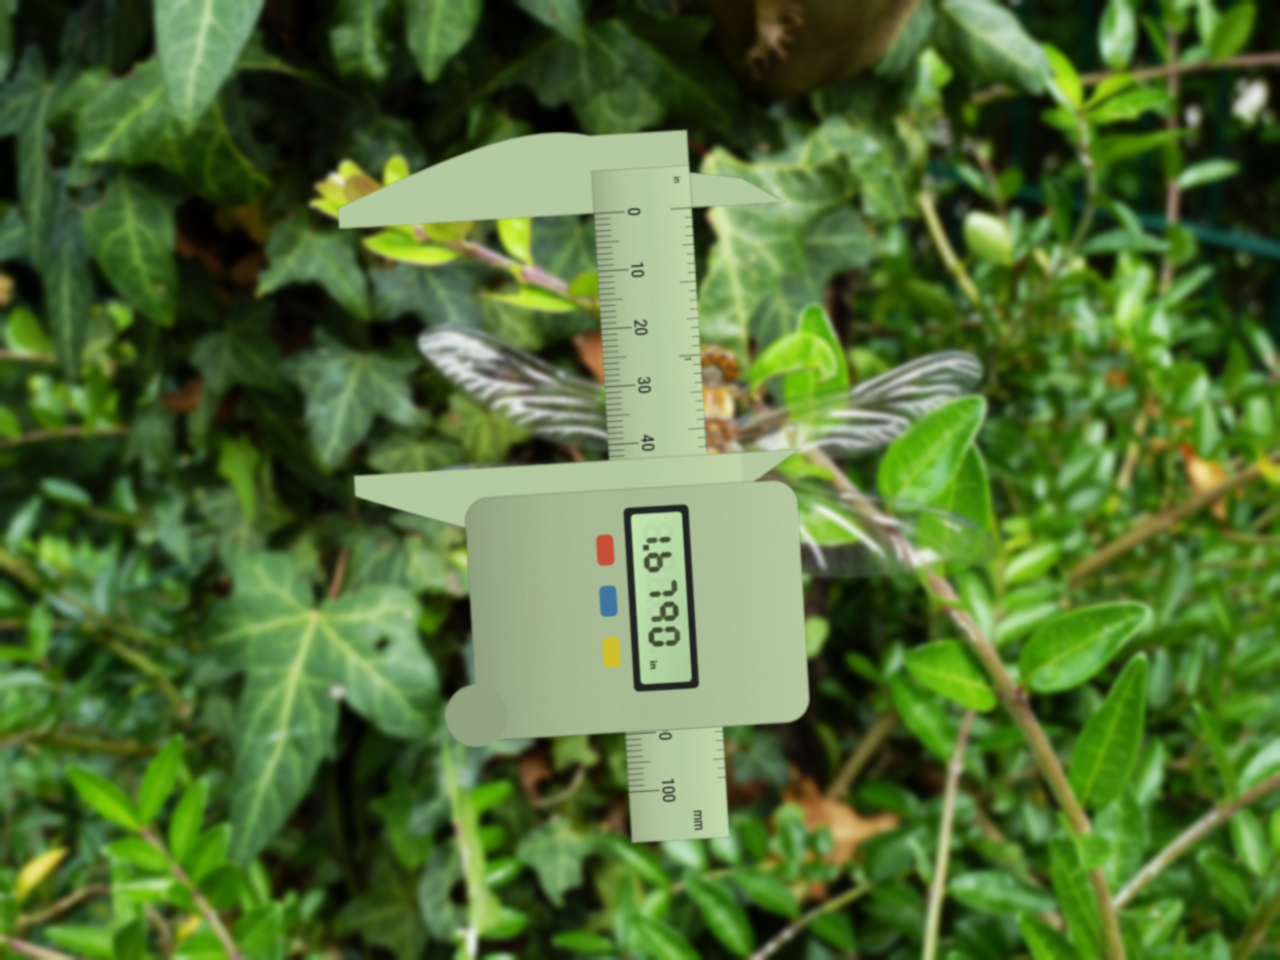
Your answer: **1.6790** in
